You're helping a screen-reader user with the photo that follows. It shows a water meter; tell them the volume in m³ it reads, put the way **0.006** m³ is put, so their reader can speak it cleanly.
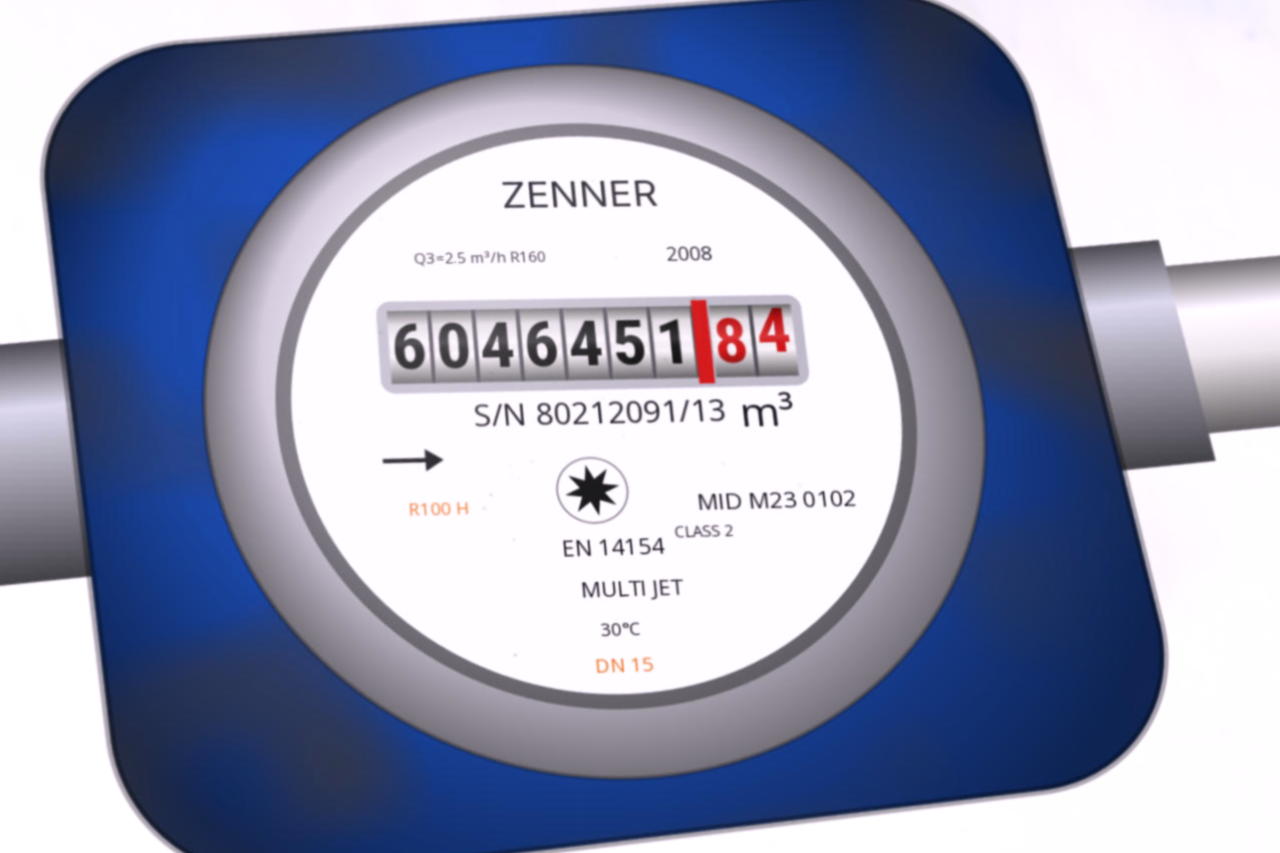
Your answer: **6046451.84** m³
